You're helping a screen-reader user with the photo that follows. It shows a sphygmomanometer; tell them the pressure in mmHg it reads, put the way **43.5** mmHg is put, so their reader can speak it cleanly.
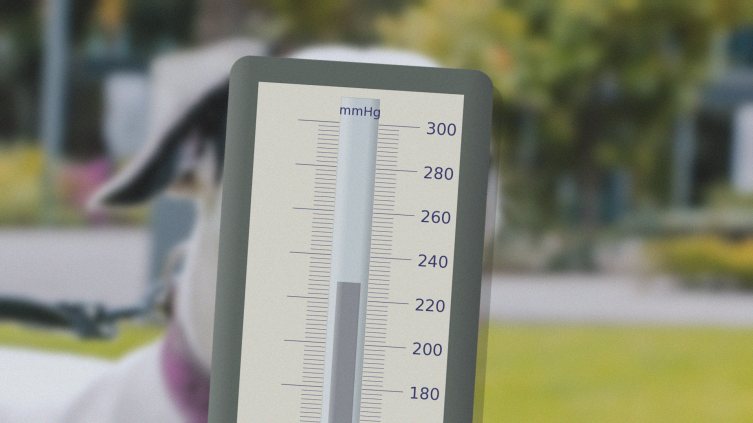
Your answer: **228** mmHg
